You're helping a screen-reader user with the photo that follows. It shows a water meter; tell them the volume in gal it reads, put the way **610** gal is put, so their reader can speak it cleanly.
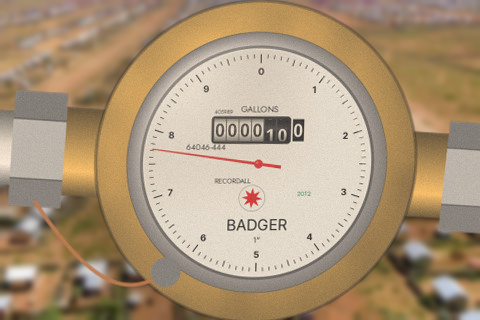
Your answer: **97.7** gal
